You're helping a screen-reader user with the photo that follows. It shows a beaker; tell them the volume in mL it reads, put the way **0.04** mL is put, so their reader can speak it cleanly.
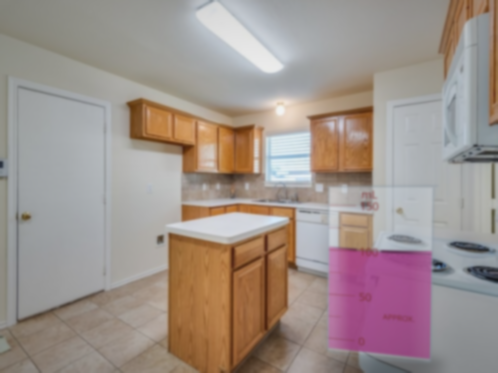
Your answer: **100** mL
